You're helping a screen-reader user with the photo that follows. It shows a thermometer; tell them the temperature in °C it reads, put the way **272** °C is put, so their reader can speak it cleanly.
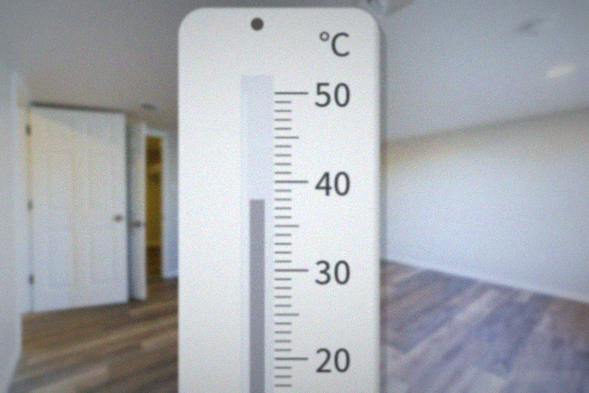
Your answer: **38** °C
